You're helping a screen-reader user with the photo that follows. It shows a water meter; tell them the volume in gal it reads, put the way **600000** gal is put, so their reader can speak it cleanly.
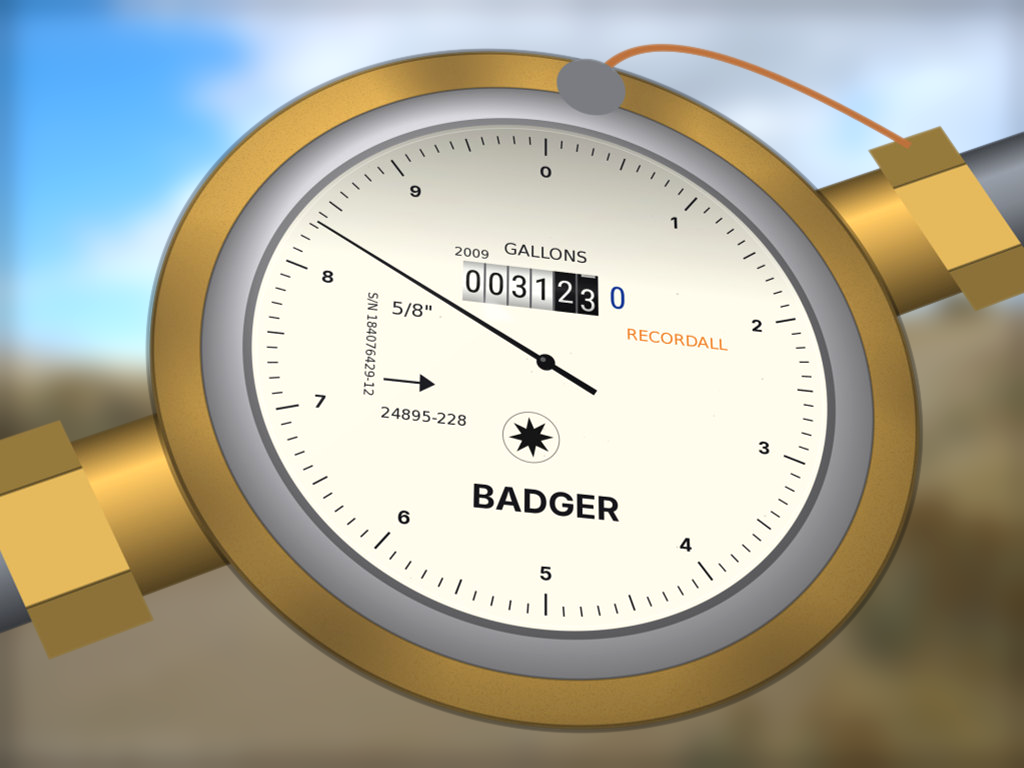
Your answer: **31228.3** gal
